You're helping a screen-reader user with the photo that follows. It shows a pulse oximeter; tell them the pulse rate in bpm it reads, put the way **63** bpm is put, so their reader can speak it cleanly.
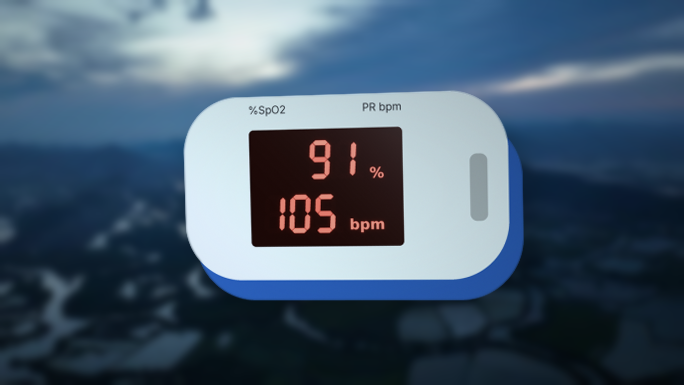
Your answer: **105** bpm
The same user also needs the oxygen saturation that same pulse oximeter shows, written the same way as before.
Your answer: **91** %
